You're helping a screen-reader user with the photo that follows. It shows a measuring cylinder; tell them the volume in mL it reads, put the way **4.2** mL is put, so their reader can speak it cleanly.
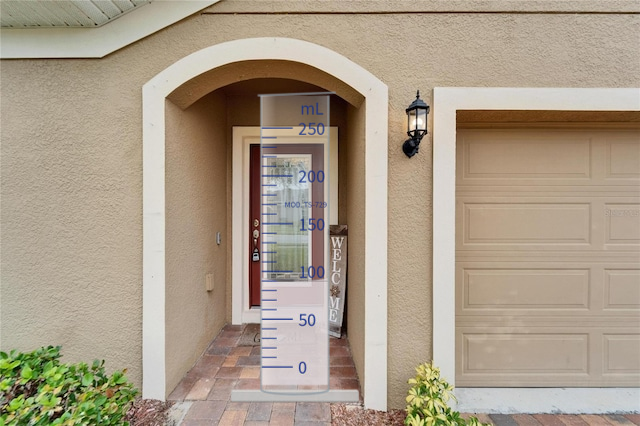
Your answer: **90** mL
